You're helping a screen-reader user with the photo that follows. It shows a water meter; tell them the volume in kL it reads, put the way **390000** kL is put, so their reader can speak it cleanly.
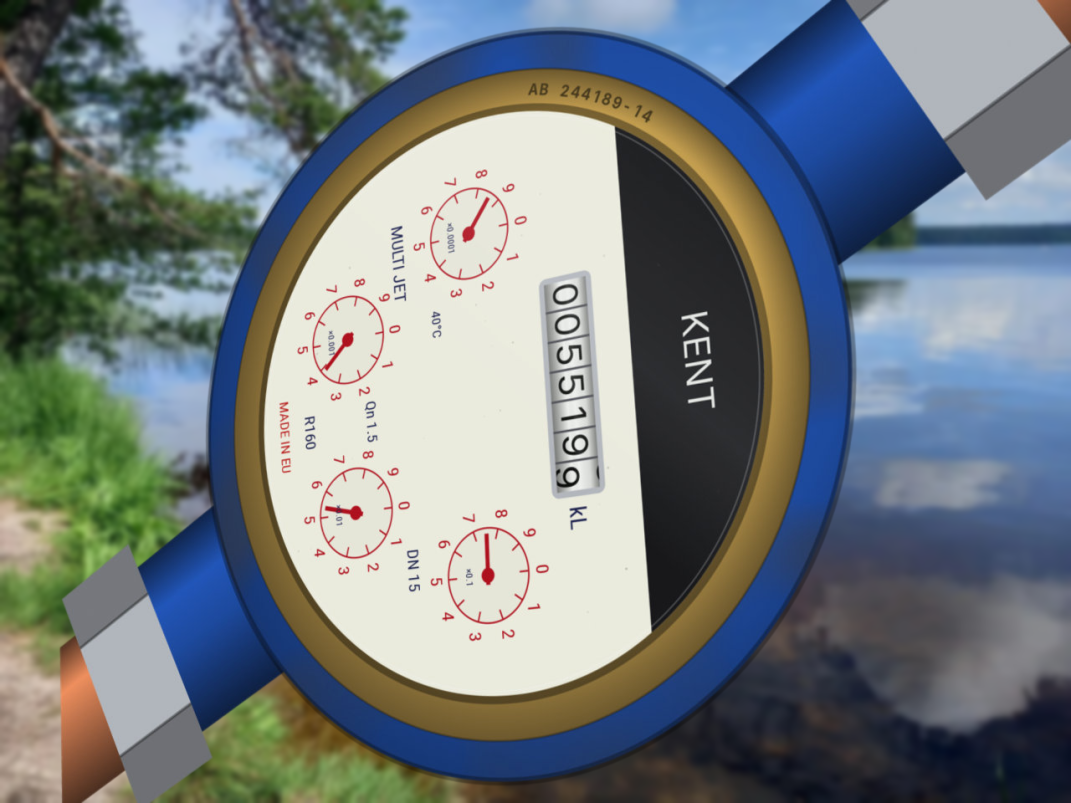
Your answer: **55198.7538** kL
